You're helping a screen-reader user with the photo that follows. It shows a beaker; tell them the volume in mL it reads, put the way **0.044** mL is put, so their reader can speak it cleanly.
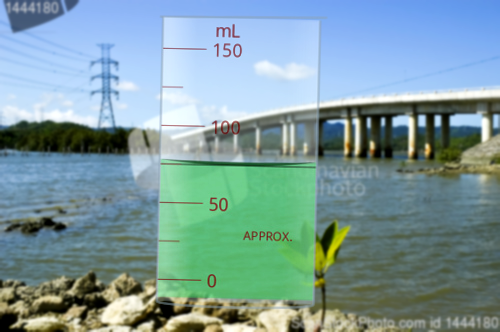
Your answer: **75** mL
